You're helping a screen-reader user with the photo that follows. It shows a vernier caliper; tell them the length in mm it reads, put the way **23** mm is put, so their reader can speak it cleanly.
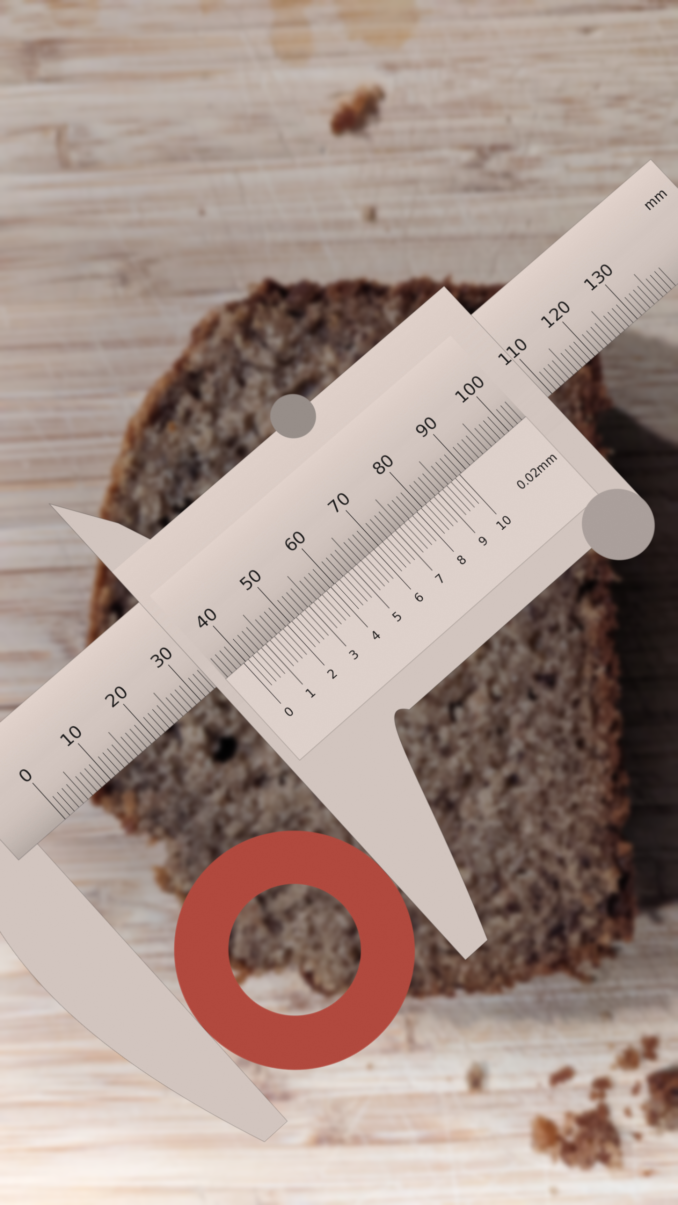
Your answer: **39.6** mm
